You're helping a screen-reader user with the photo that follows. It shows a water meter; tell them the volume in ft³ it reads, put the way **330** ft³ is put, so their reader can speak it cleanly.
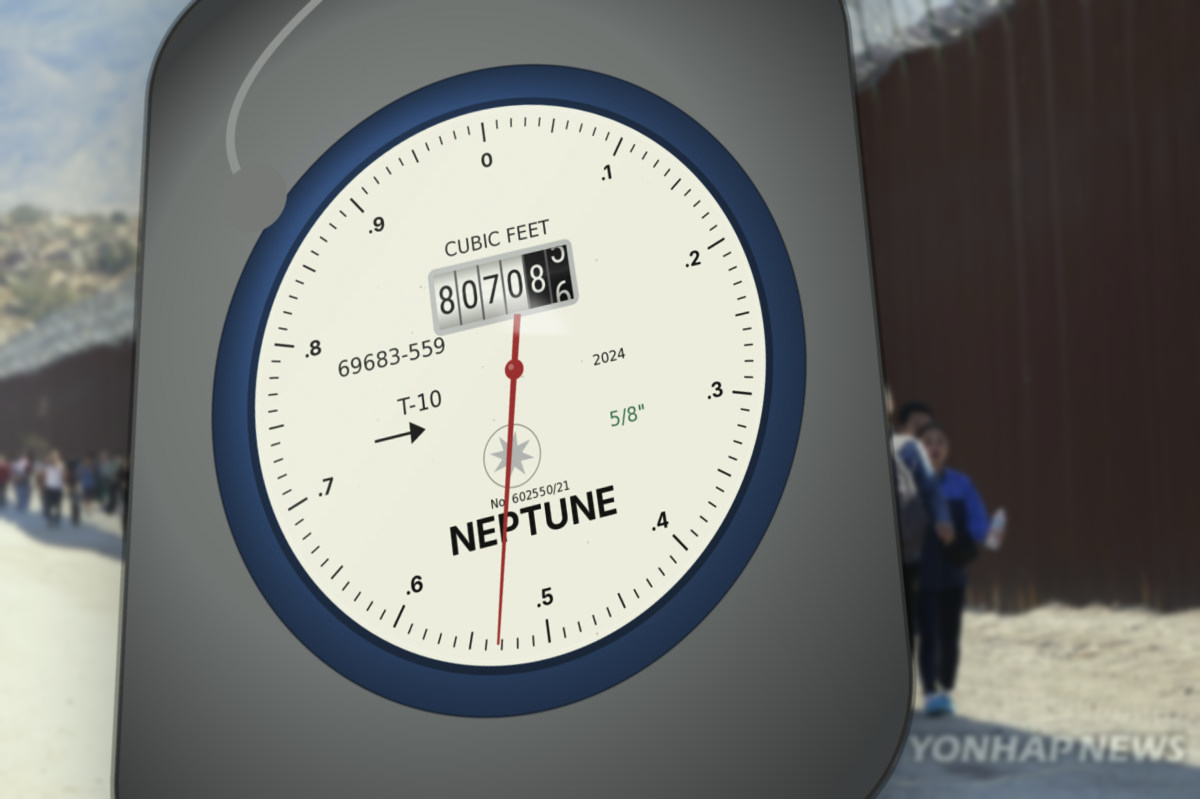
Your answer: **807085.53** ft³
